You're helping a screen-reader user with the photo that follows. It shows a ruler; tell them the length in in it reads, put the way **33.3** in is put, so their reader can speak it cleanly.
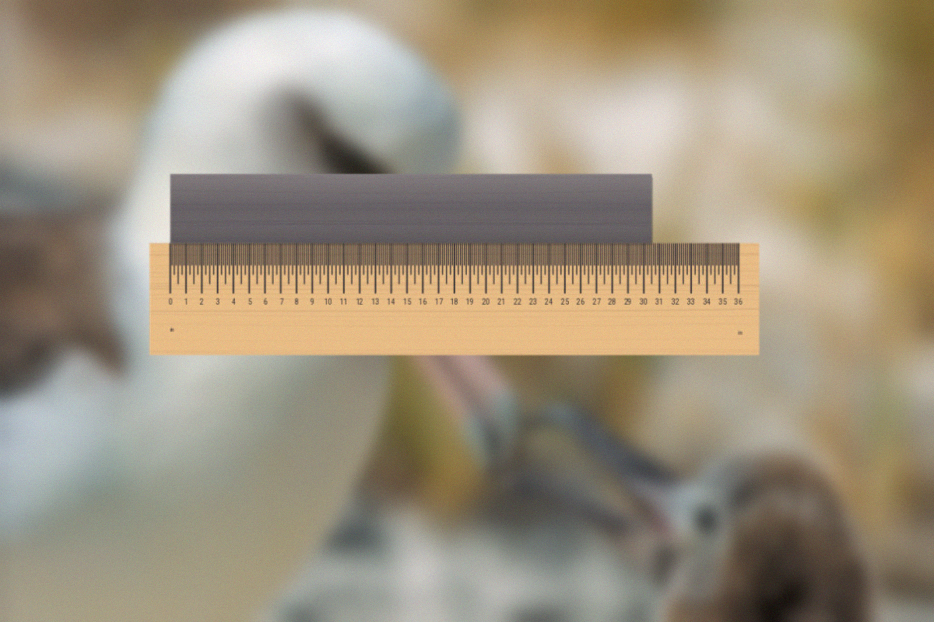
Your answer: **30.5** in
